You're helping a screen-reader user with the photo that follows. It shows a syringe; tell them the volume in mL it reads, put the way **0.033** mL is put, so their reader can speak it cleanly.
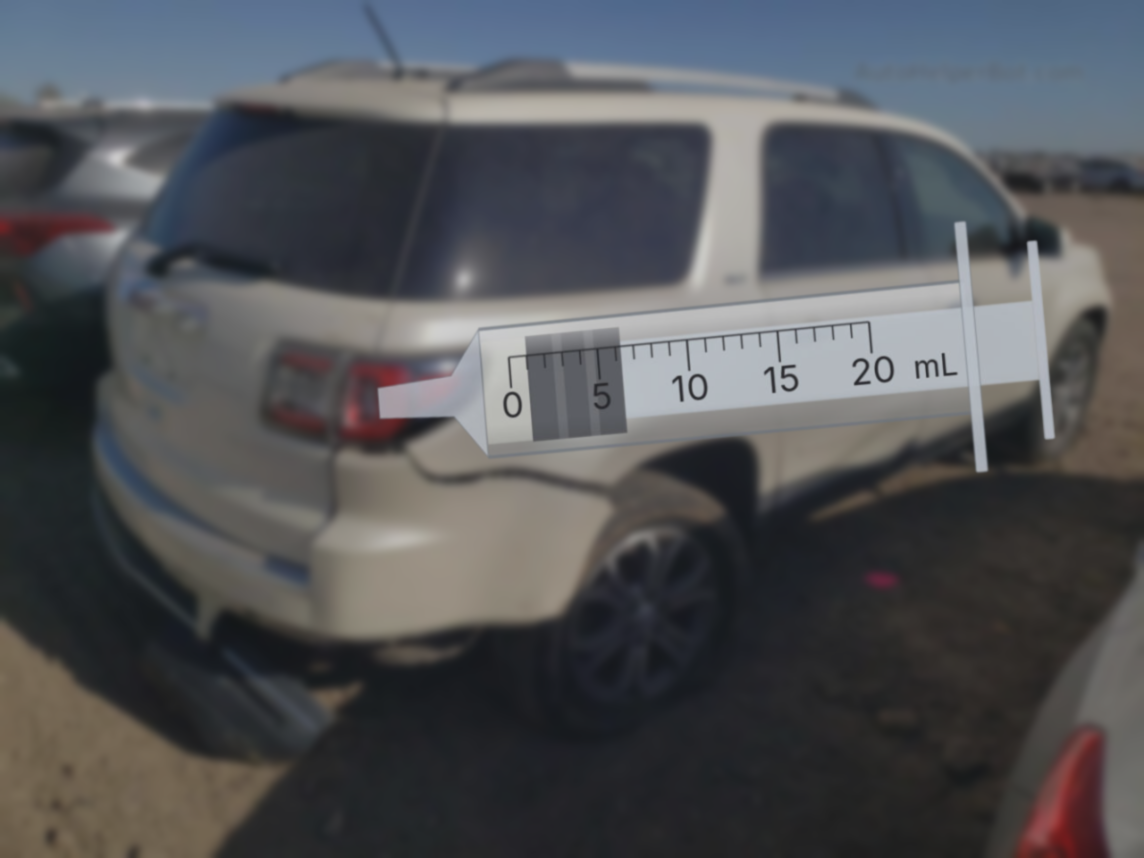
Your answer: **1** mL
